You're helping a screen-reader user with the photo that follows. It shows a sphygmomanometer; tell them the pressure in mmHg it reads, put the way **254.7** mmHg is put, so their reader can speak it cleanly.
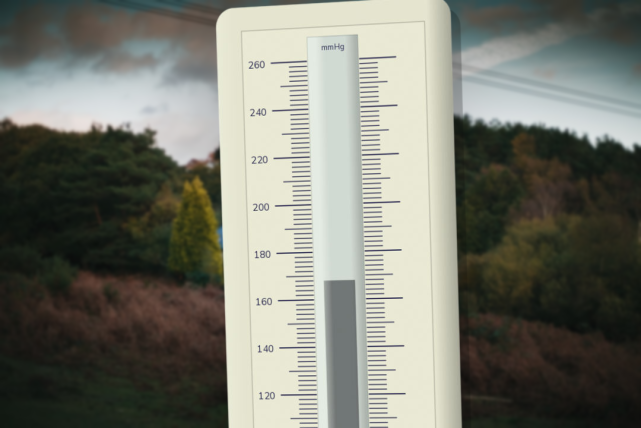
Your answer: **168** mmHg
